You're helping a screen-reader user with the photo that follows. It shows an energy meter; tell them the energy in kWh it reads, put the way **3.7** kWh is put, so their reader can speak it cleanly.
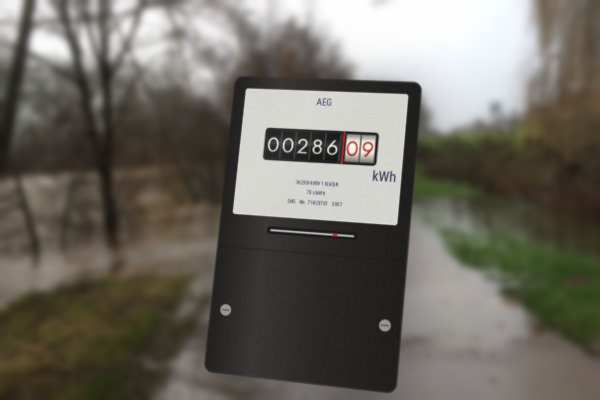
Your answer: **286.09** kWh
